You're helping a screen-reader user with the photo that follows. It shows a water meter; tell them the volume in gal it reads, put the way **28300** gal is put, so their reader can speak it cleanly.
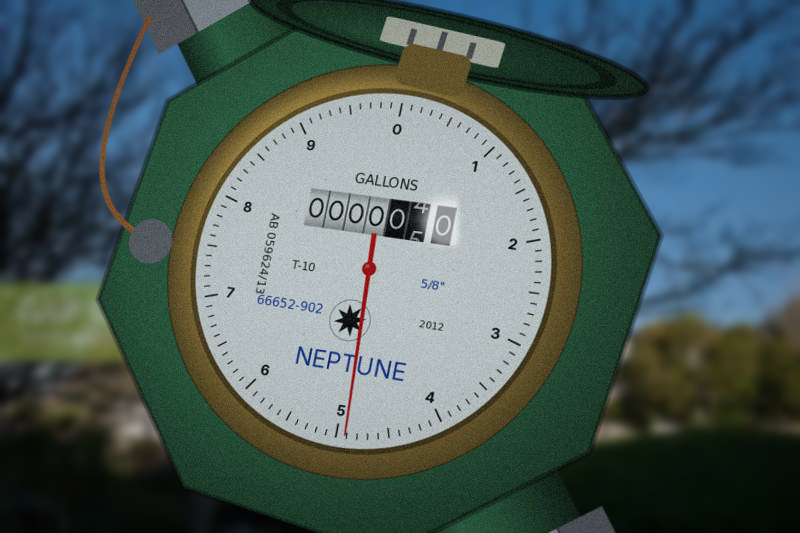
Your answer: **44.9** gal
